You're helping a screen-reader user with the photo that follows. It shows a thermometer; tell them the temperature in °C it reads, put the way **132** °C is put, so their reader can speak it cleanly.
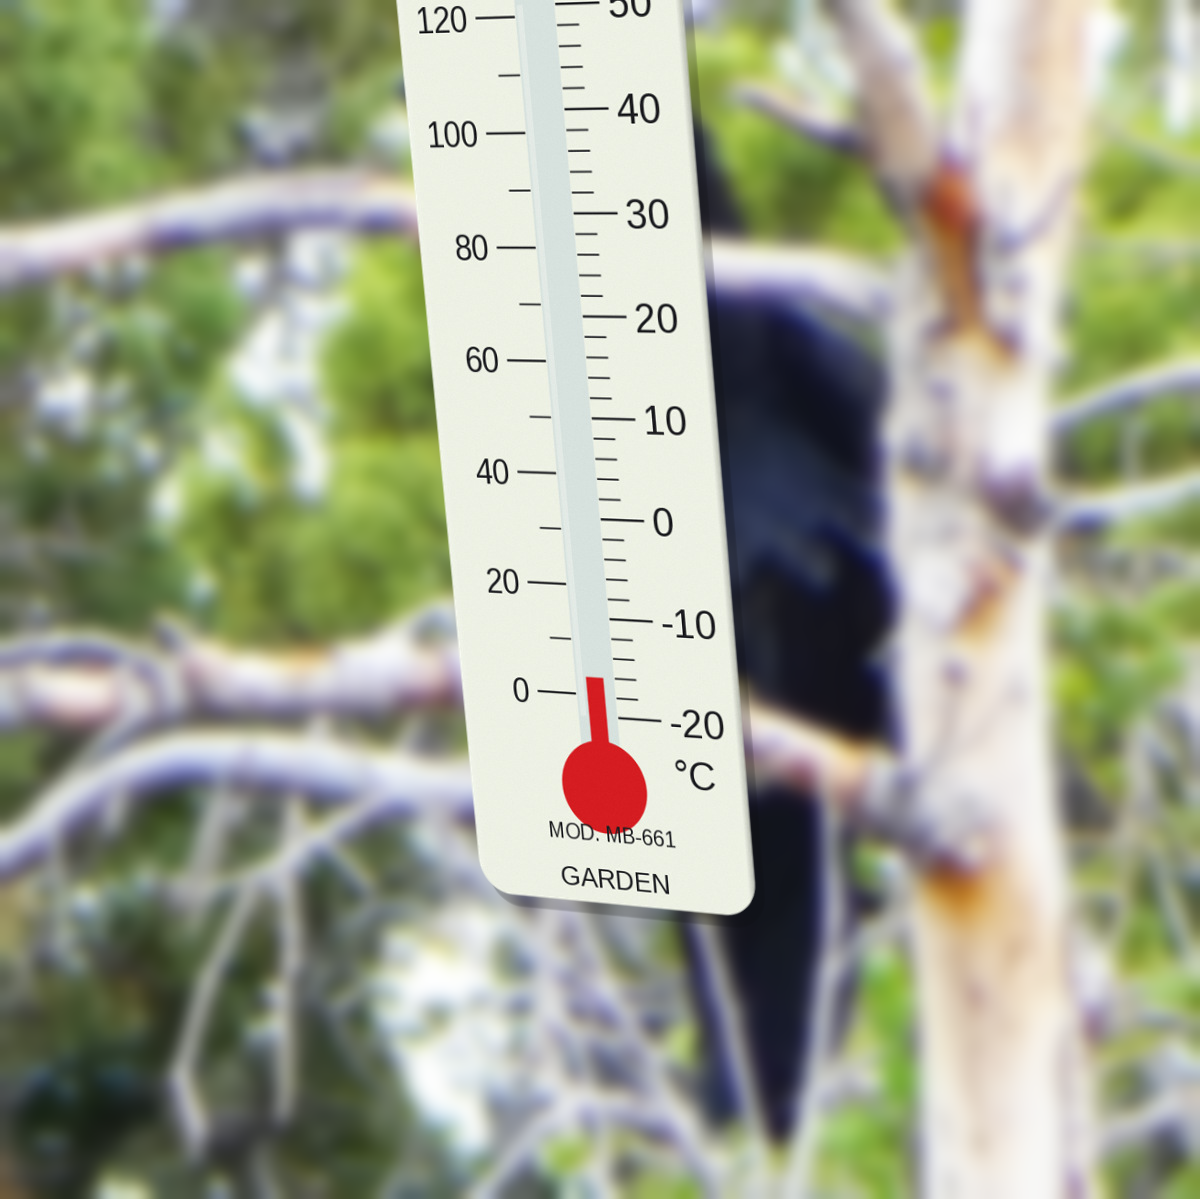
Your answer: **-16** °C
